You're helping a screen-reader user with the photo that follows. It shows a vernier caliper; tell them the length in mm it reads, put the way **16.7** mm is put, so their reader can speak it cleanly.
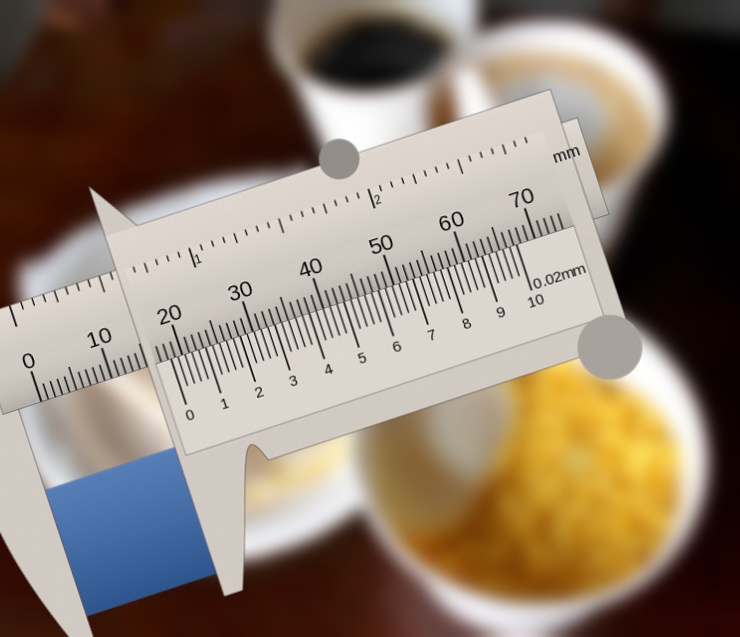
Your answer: **18.4** mm
